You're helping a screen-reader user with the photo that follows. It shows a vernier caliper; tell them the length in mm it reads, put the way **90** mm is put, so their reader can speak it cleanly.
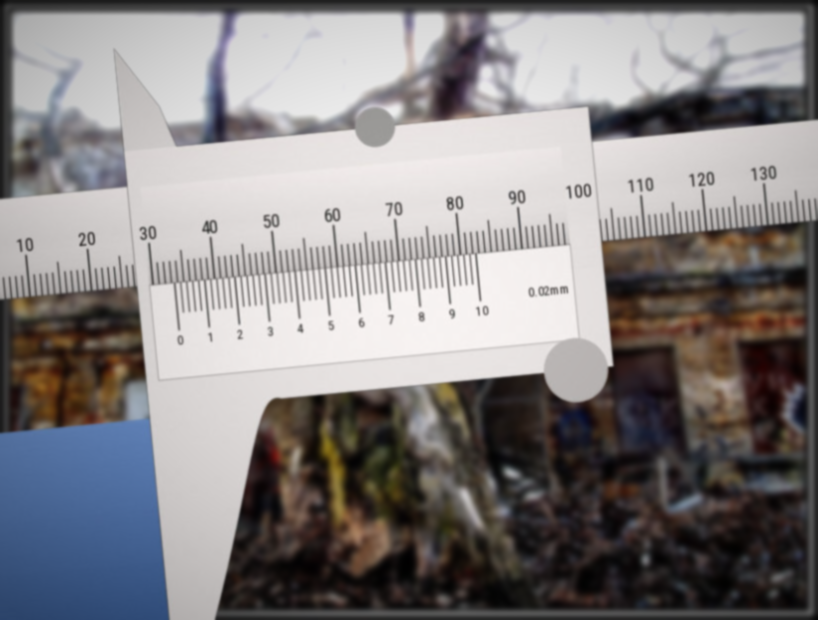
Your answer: **33.5** mm
